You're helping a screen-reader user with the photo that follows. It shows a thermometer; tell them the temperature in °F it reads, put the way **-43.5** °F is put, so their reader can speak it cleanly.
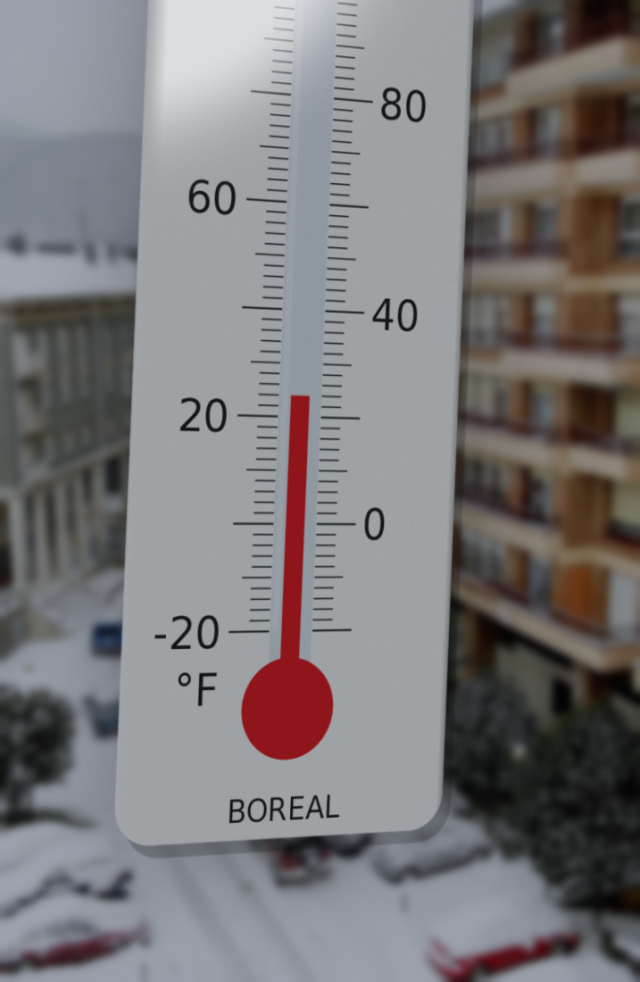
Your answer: **24** °F
